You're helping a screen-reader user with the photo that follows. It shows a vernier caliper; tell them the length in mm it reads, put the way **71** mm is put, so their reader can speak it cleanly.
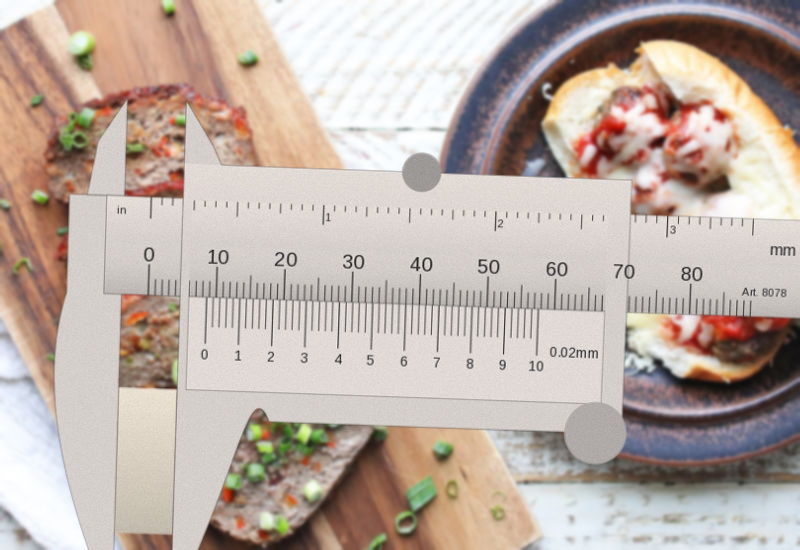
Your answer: **8.6** mm
